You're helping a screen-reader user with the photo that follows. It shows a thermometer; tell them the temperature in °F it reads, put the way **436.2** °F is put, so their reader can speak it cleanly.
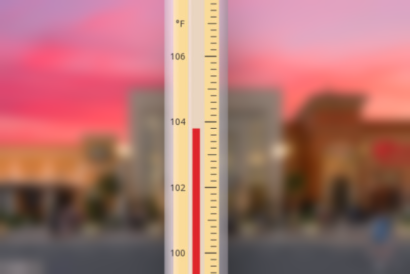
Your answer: **103.8** °F
